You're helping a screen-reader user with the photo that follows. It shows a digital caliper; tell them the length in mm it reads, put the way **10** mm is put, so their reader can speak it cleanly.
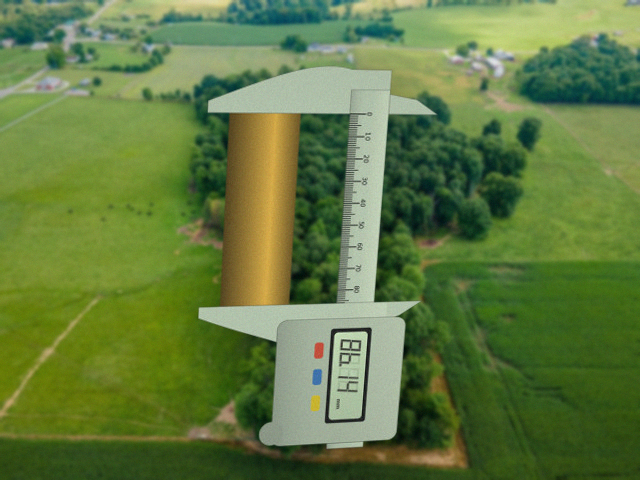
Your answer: **86.14** mm
